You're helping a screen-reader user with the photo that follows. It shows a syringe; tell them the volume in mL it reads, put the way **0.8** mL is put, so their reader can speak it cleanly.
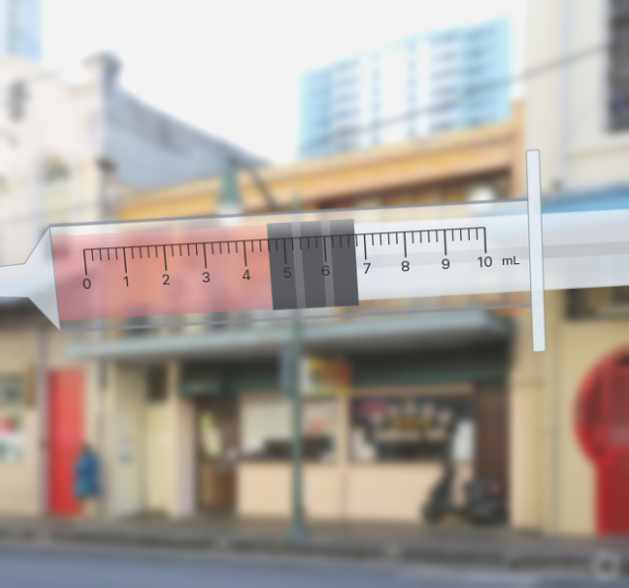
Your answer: **4.6** mL
